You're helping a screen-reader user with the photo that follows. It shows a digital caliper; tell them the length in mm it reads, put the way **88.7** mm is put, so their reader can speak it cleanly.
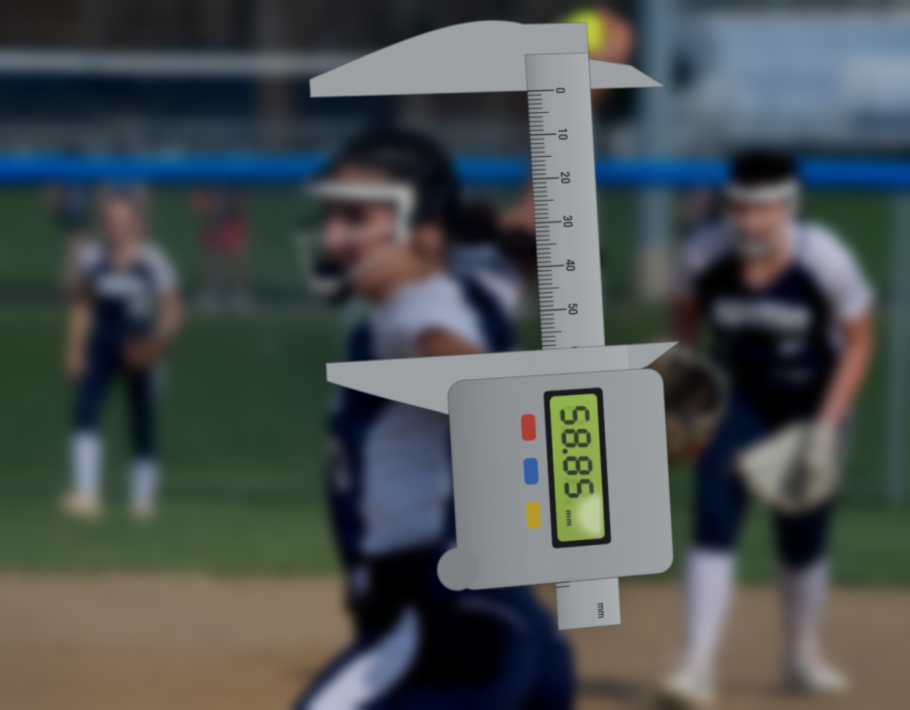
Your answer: **58.85** mm
